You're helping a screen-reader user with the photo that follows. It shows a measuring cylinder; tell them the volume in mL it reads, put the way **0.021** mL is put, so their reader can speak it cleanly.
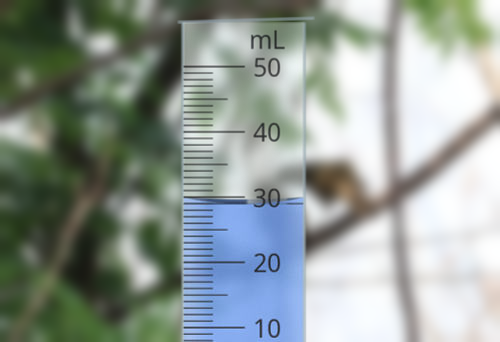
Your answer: **29** mL
